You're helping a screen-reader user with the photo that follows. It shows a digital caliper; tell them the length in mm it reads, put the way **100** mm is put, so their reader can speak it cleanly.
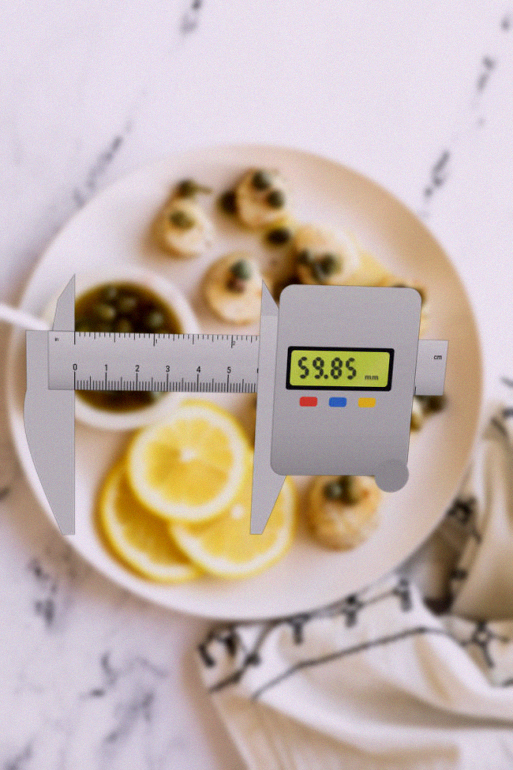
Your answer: **59.85** mm
